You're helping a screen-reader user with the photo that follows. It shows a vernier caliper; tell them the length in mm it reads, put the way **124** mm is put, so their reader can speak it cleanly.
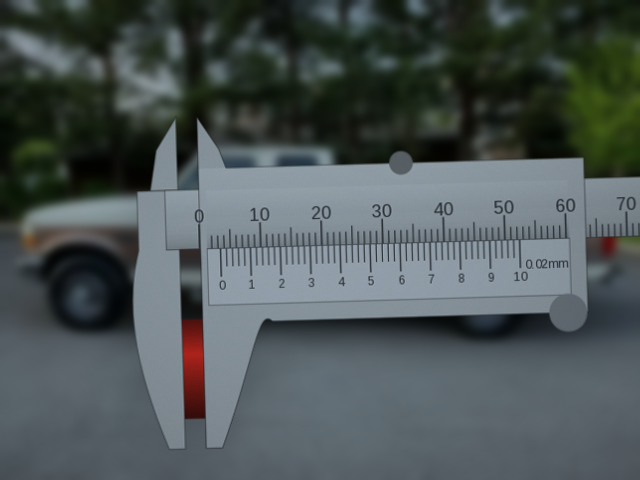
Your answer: **3.4** mm
